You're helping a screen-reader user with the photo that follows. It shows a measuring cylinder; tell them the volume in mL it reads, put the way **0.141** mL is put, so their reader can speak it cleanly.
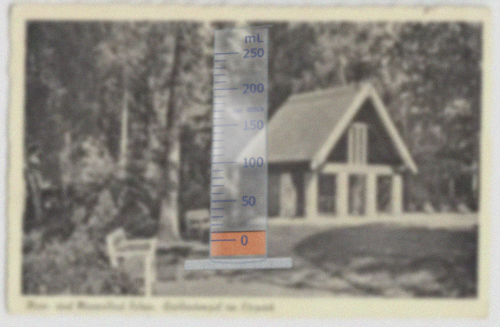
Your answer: **10** mL
